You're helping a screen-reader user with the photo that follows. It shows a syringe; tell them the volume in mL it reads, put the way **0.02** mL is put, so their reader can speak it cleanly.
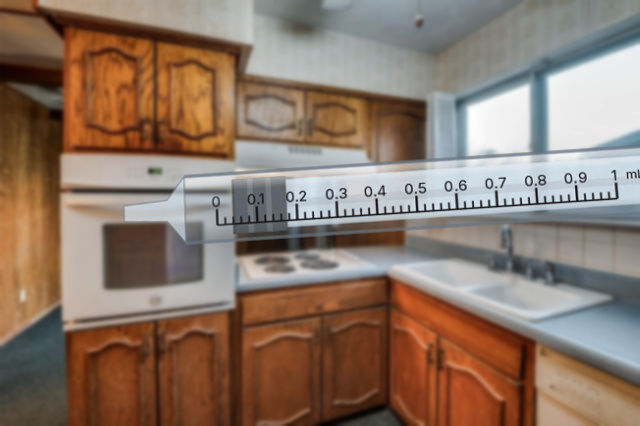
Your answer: **0.04** mL
